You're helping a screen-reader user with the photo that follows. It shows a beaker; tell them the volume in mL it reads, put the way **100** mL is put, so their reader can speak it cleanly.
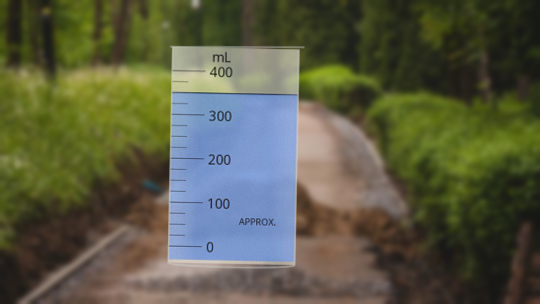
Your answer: **350** mL
